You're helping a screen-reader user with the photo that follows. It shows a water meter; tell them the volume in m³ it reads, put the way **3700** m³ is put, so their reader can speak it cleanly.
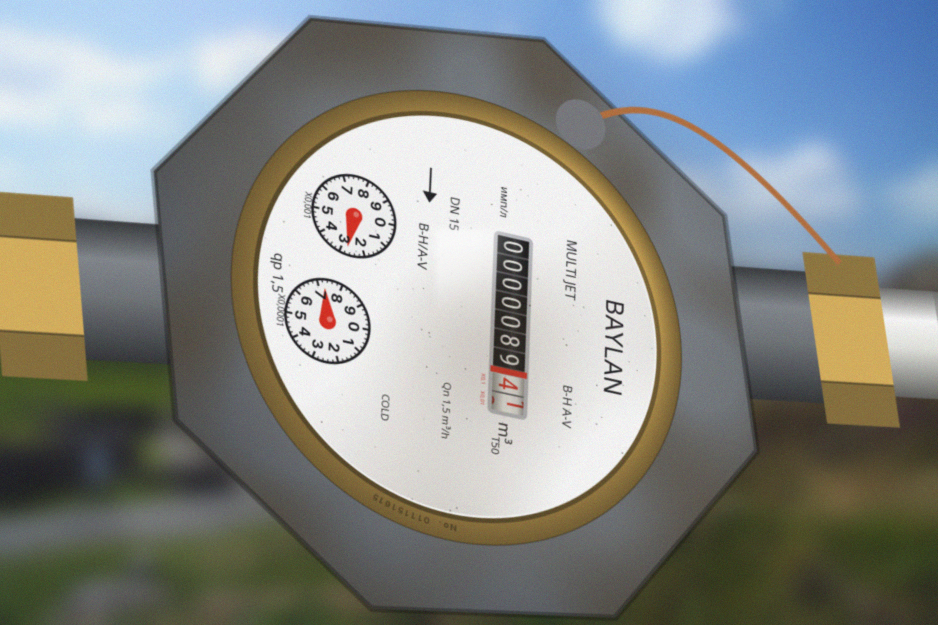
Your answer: **89.4127** m³
